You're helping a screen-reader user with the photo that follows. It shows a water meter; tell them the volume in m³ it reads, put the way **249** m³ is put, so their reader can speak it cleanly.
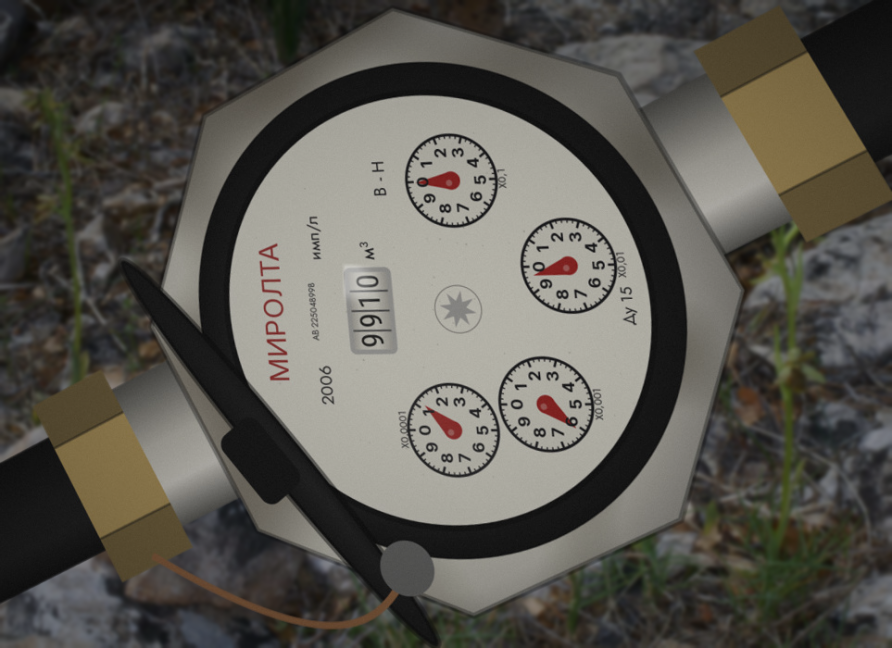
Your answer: **9909.9961** m³
